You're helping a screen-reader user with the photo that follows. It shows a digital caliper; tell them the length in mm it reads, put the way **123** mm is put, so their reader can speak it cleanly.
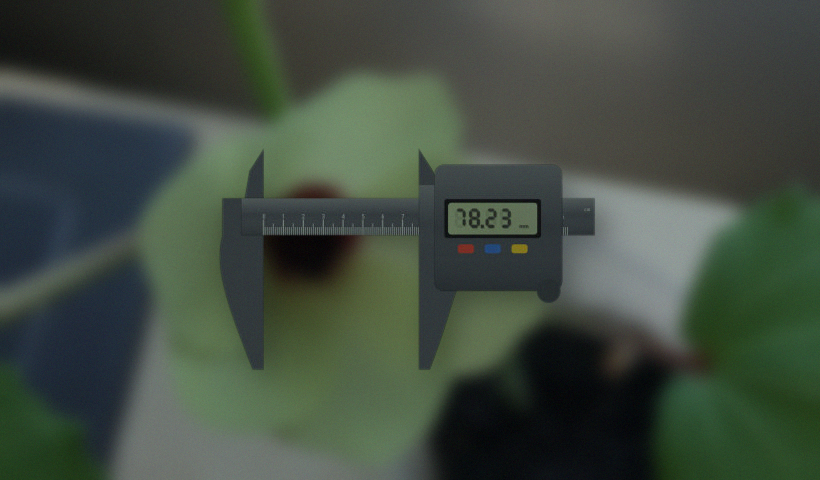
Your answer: **78.23** mm
